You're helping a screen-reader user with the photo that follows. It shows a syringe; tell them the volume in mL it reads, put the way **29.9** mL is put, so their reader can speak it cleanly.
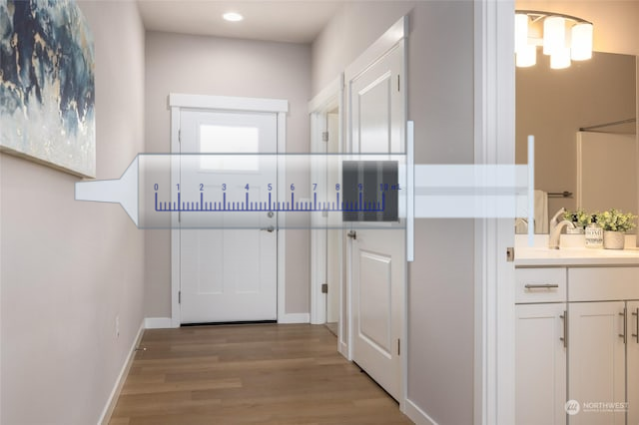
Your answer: **8.2** mL
